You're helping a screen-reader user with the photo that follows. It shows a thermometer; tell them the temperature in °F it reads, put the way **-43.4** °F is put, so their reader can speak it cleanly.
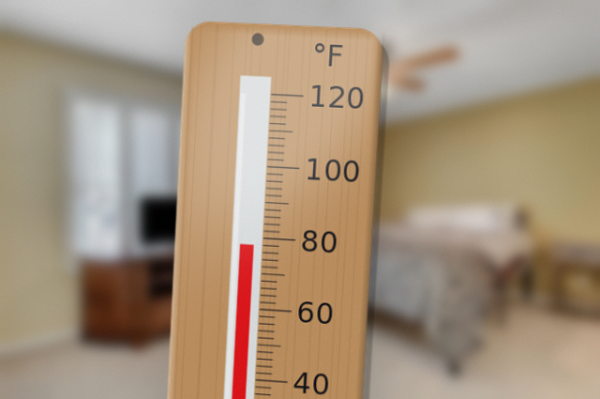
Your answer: **78** °F
